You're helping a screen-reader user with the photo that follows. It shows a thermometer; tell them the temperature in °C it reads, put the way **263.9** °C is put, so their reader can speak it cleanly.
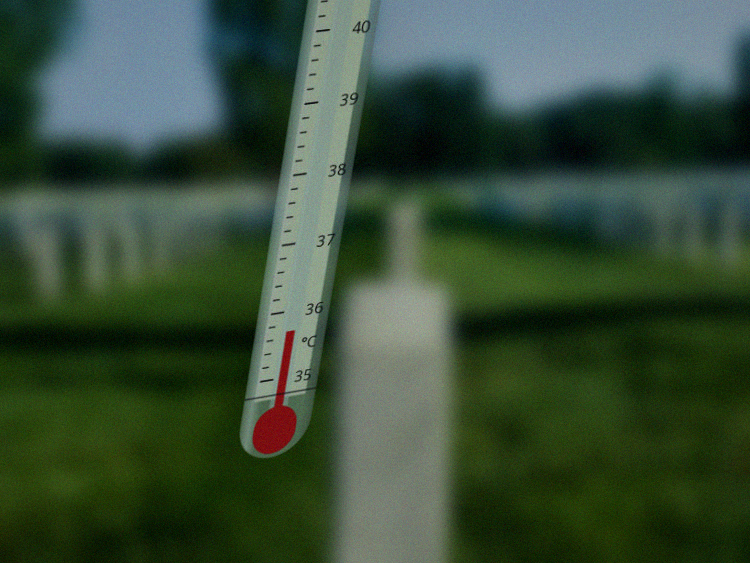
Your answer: **35.7** °C
